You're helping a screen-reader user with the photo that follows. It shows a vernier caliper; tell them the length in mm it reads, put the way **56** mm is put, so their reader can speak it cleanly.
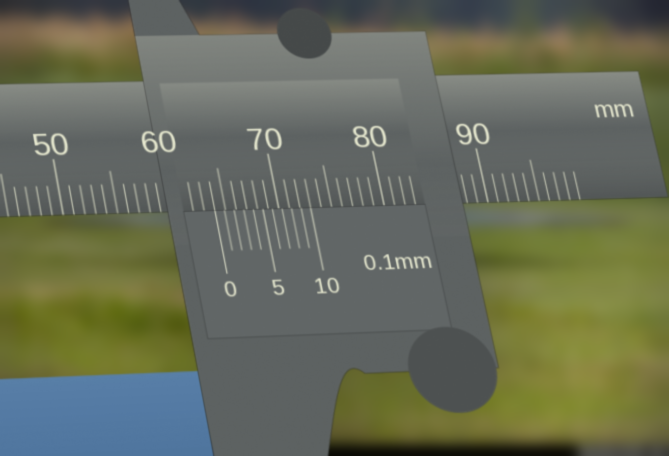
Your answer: **64.0** mm
